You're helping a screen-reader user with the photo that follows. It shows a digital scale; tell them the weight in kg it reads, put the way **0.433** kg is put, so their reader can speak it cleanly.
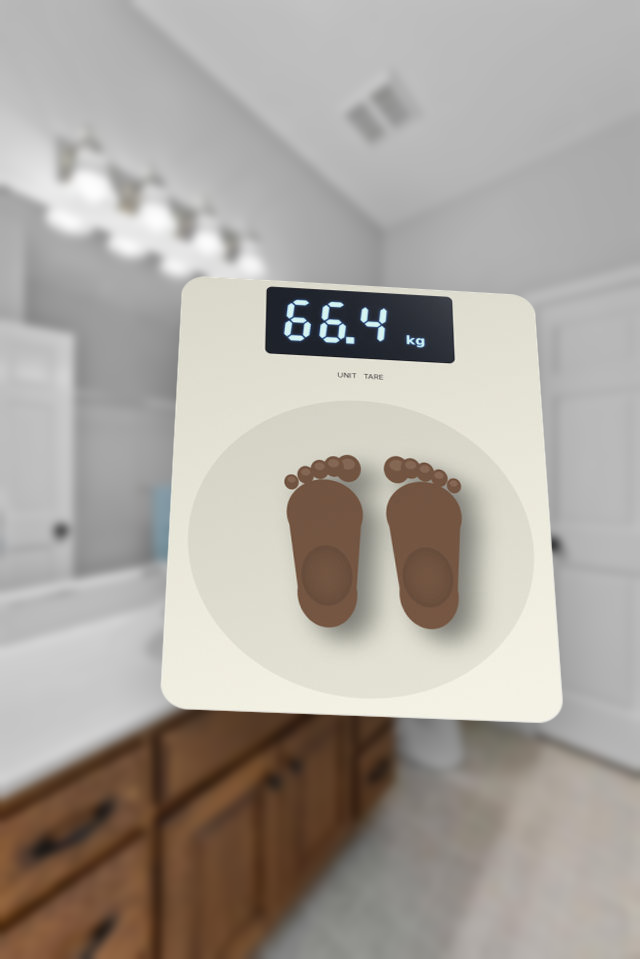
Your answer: **66.4** kg
